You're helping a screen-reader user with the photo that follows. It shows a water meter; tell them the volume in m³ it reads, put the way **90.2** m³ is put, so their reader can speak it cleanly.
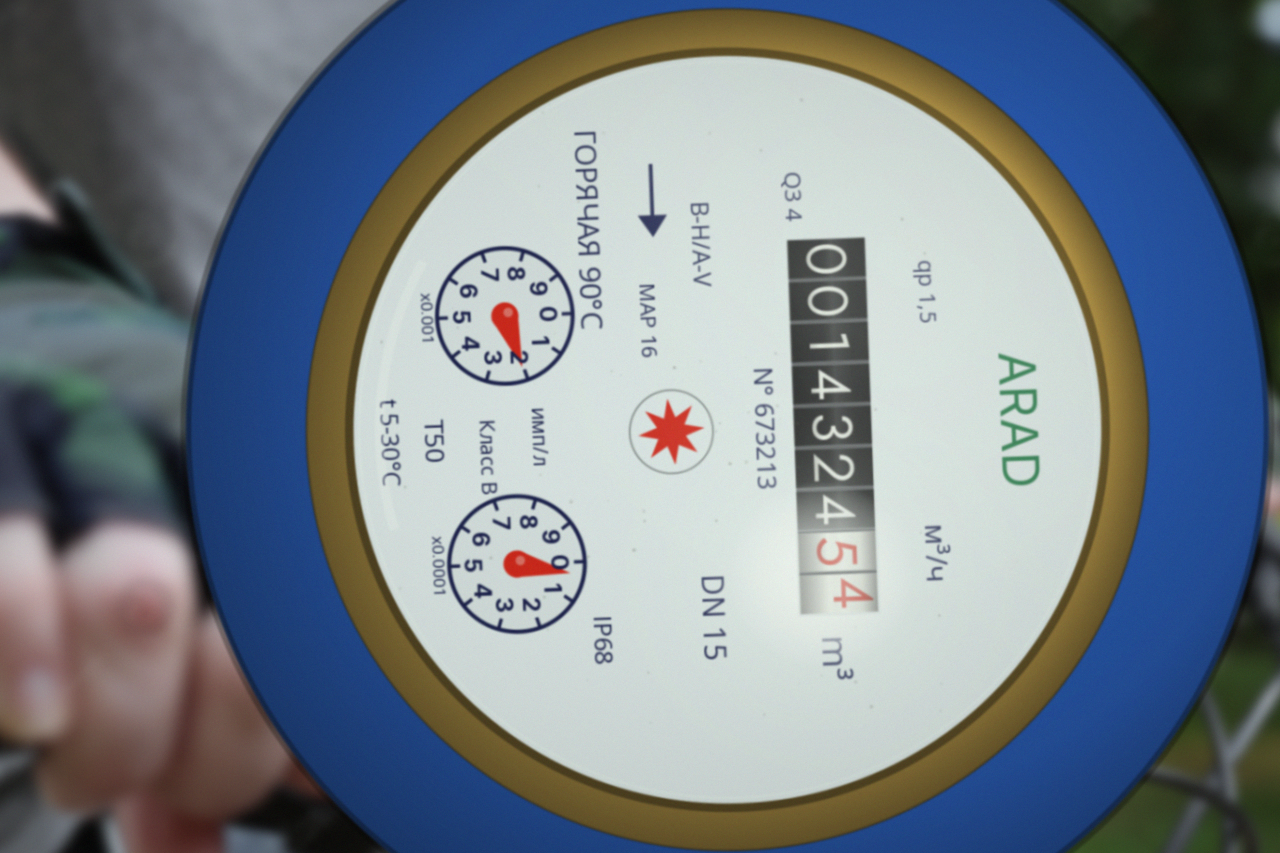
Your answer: **14324.5420** m³
